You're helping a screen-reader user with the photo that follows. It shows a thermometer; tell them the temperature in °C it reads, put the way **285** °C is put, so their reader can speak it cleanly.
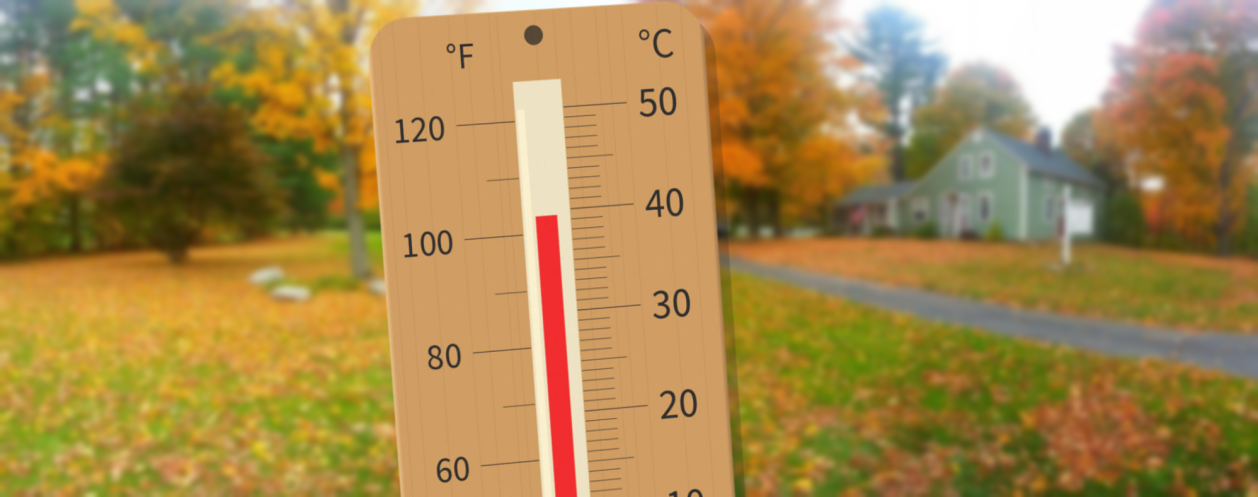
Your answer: **39.5** °C
